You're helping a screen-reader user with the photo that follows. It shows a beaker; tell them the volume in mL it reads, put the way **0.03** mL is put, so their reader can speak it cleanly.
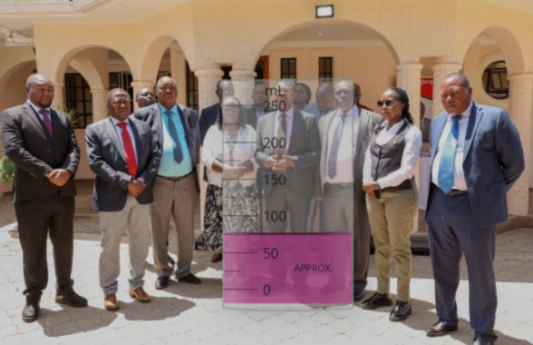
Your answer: **75** mL
